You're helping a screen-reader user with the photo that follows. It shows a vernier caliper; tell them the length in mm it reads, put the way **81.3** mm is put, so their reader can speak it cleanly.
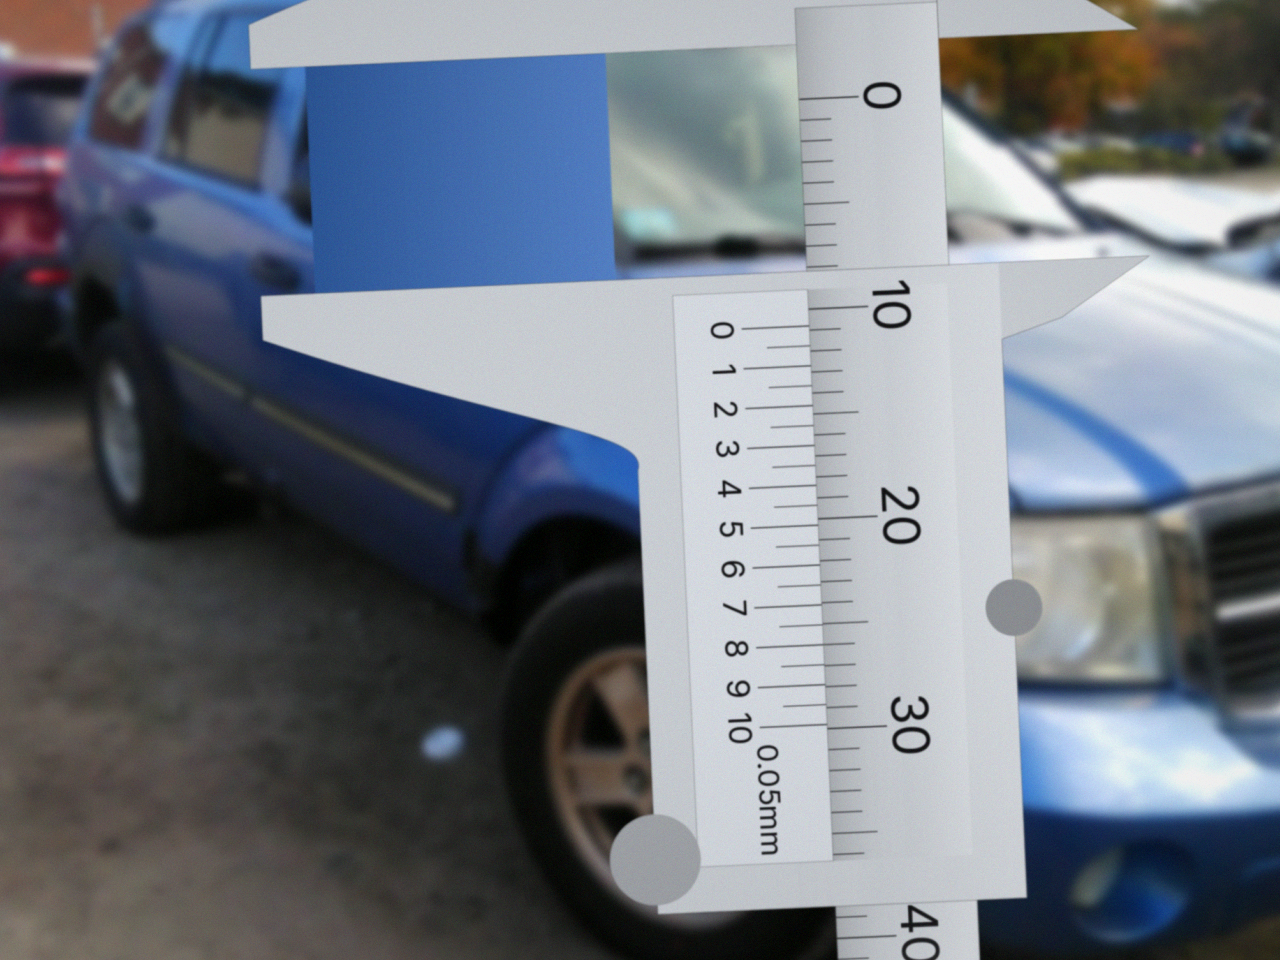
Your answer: **10.8** mm
